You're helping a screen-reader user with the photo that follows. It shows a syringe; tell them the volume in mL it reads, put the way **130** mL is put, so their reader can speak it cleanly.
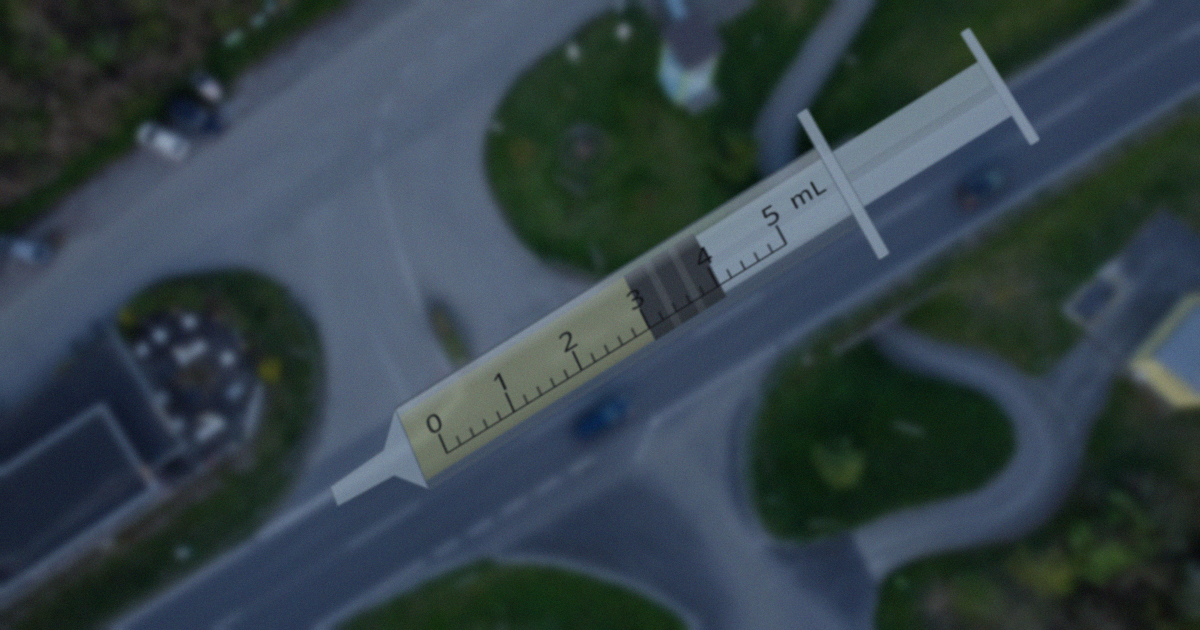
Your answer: **3** mL
